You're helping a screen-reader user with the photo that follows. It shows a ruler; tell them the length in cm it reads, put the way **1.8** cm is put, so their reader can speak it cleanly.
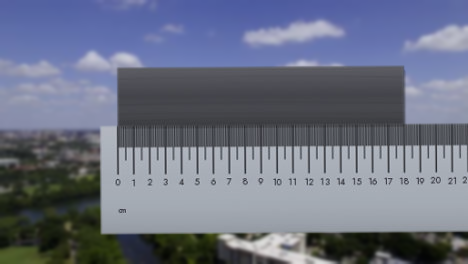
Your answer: **18** cm
